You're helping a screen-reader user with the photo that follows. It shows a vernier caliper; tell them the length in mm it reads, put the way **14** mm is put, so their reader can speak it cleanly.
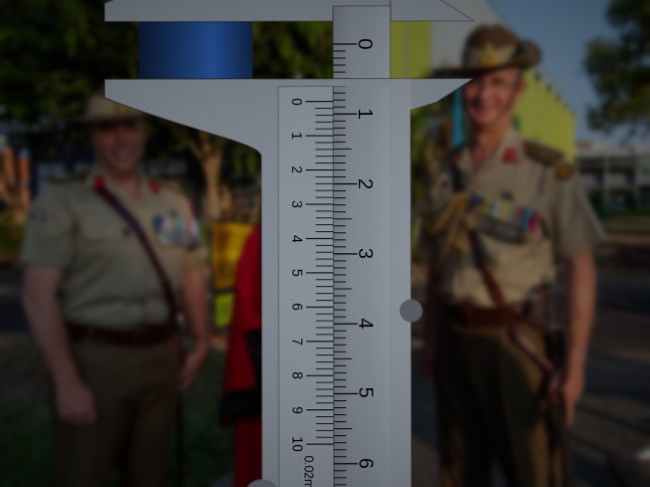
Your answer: **8.2** mm
